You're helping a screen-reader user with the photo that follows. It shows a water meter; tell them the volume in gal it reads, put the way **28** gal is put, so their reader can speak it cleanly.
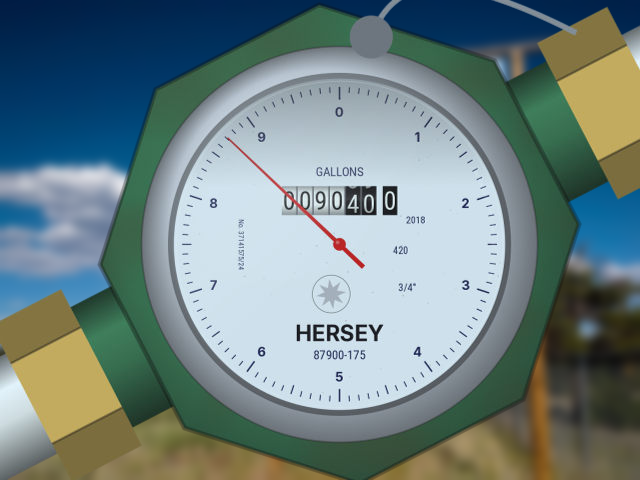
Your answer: **90398.7** gal
